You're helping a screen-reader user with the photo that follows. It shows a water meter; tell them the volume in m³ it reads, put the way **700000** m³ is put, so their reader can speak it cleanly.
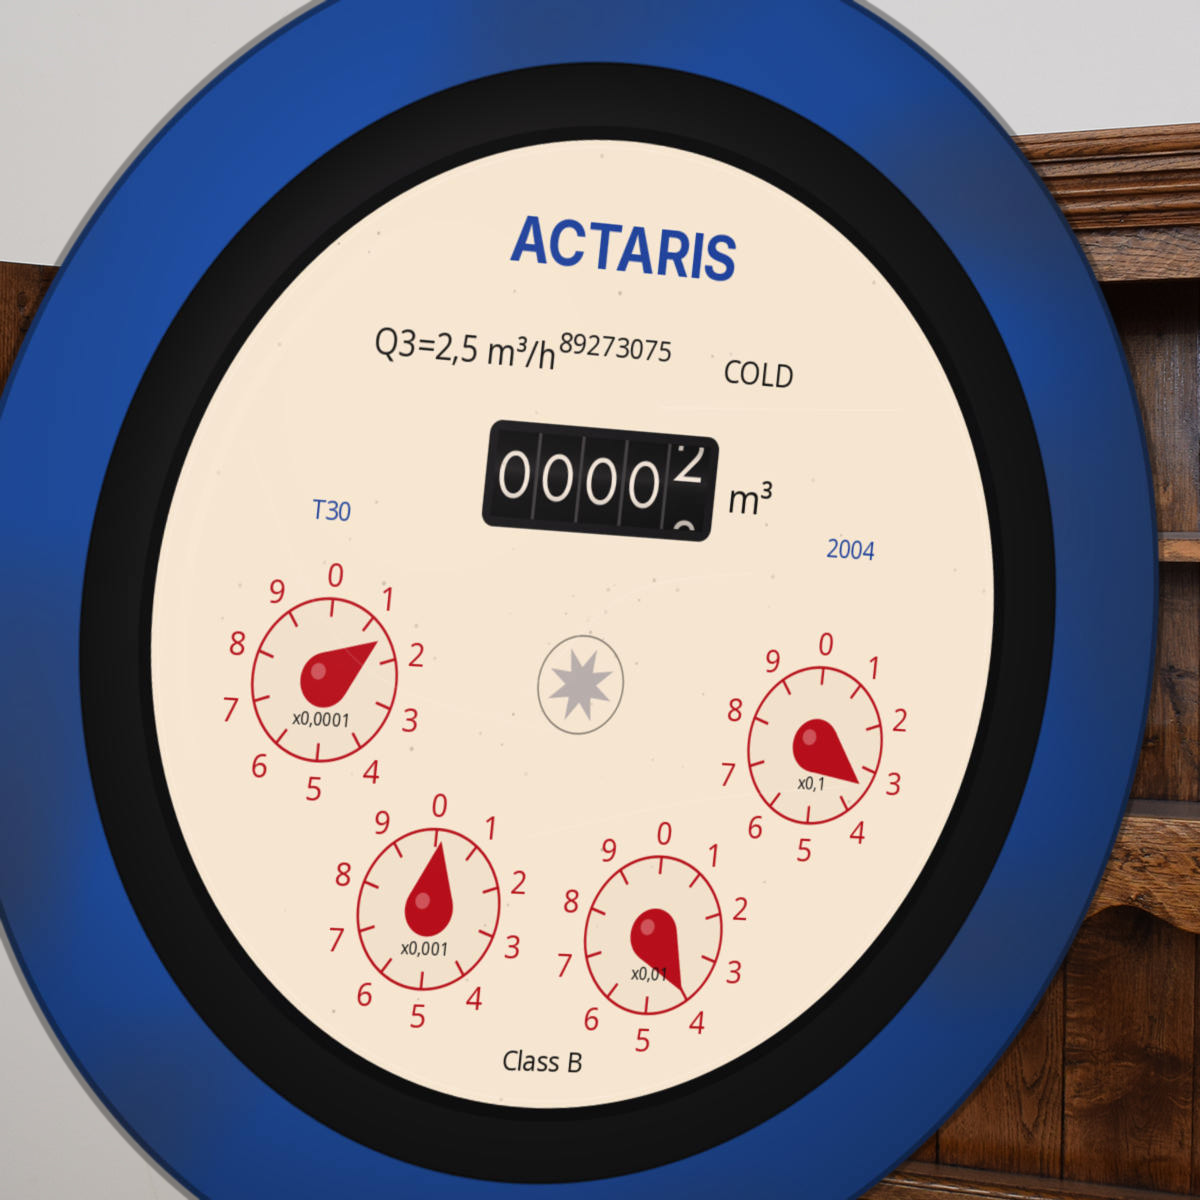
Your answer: **2.3401** m³
